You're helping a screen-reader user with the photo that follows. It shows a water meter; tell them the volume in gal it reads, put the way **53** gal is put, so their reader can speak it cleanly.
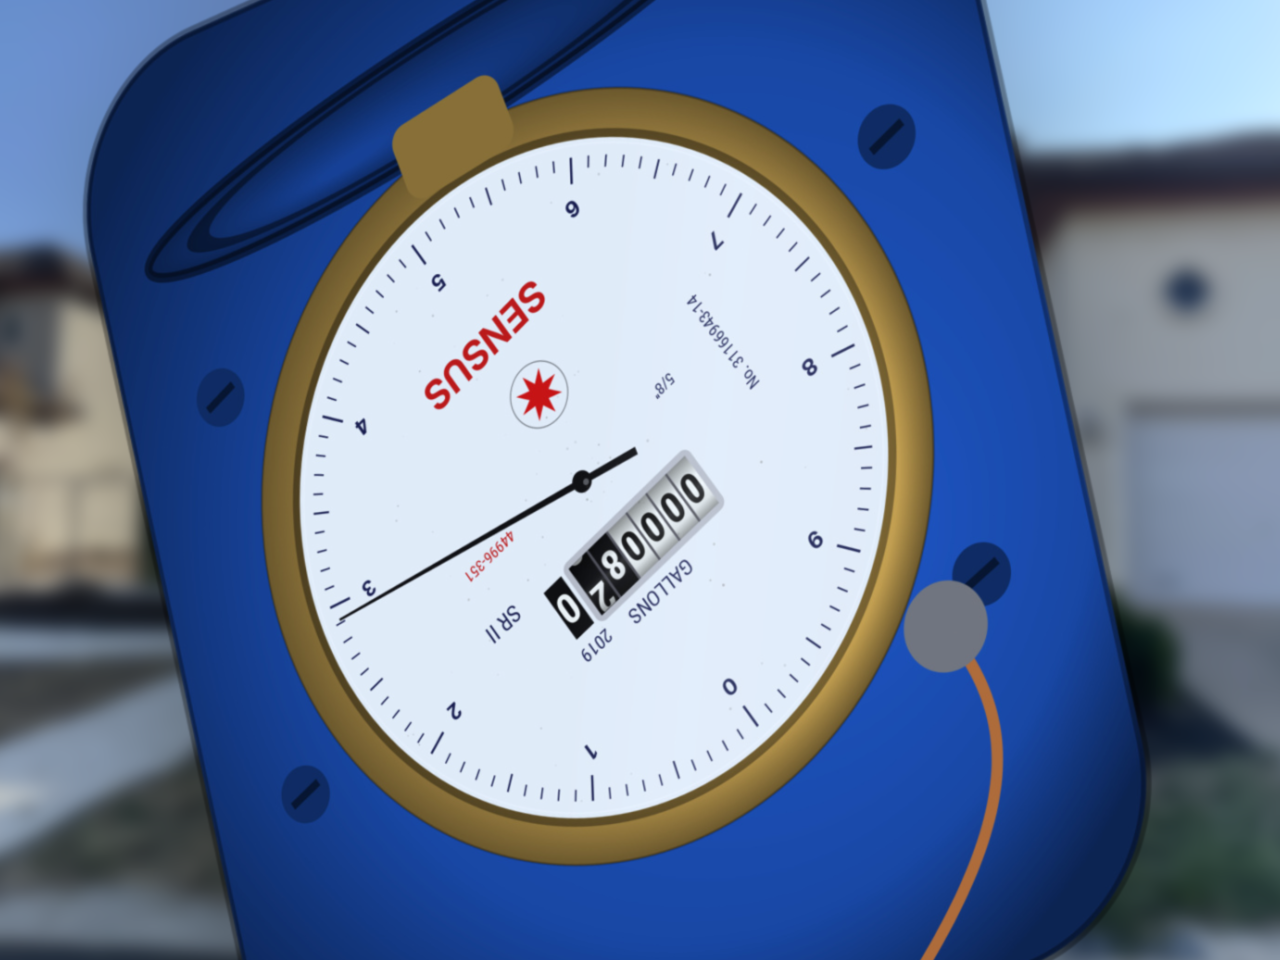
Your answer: **822.9** gal
